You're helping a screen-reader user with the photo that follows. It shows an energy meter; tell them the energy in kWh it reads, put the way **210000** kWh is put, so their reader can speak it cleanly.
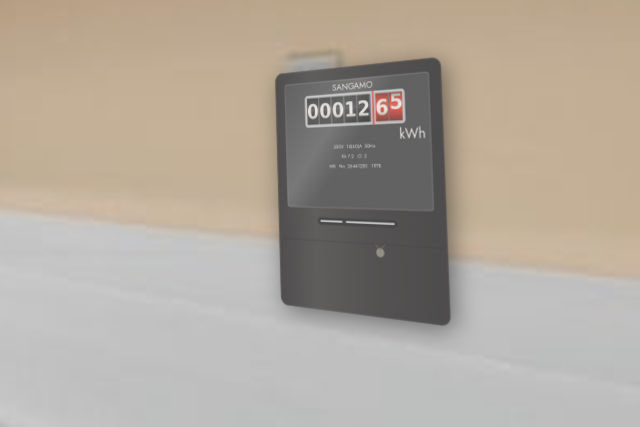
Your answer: **12.65** kWh
